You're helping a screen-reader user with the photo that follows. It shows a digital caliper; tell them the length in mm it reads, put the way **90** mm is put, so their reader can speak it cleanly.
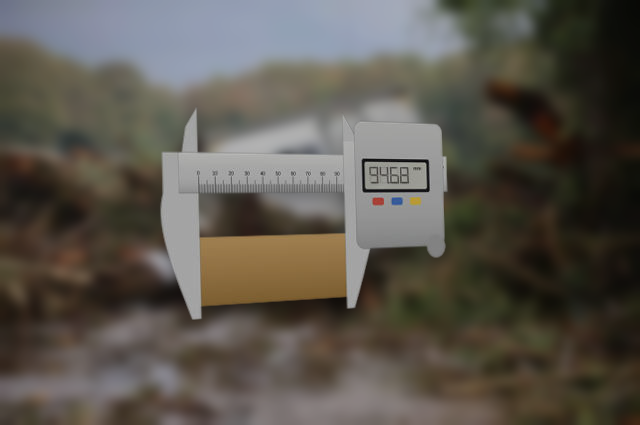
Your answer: **94.68** mm
